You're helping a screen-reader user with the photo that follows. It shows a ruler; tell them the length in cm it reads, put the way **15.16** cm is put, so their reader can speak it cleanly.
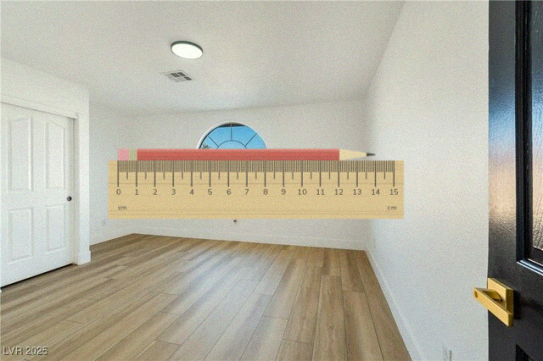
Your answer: **14** cm
